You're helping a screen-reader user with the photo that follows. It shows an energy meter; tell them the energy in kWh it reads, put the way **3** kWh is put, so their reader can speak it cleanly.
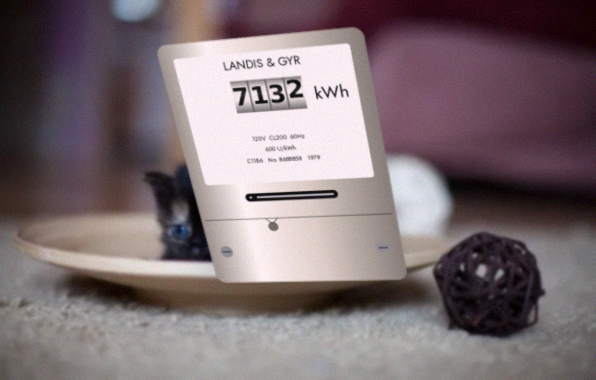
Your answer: **7132** kWh
